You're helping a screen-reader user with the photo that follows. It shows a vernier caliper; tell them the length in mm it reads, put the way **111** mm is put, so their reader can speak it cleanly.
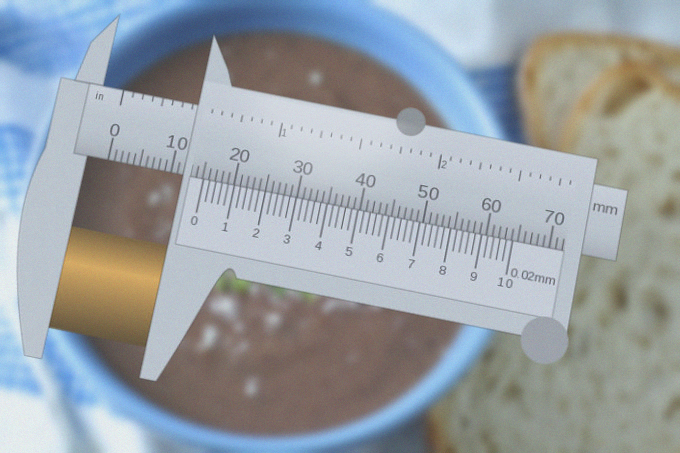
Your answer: **15.2** mm
